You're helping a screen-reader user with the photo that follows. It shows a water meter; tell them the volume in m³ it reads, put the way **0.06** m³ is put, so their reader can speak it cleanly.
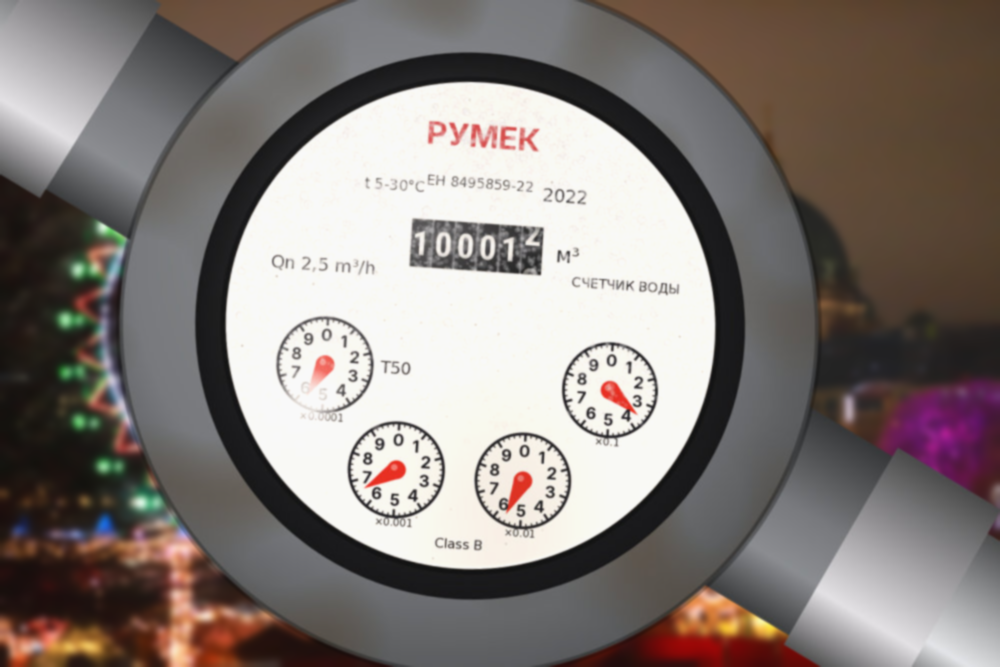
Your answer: **100012.3565** m³
